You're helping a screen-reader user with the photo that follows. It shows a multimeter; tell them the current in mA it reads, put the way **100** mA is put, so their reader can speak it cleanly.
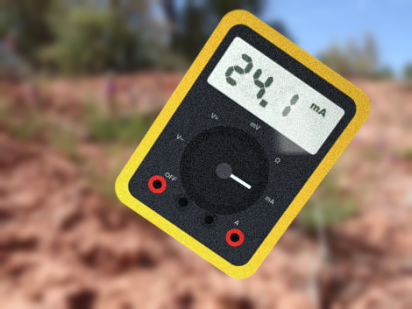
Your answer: **24.1** mA
